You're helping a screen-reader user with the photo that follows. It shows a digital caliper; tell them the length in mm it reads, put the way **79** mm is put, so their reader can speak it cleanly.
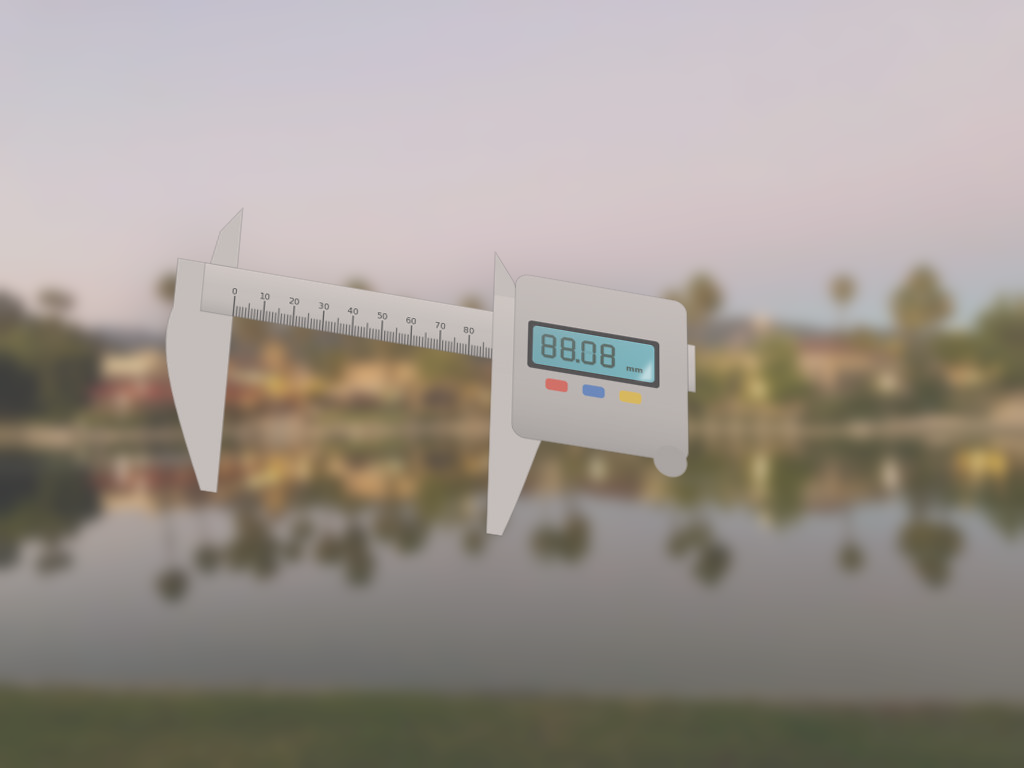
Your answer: **88.08** mm
